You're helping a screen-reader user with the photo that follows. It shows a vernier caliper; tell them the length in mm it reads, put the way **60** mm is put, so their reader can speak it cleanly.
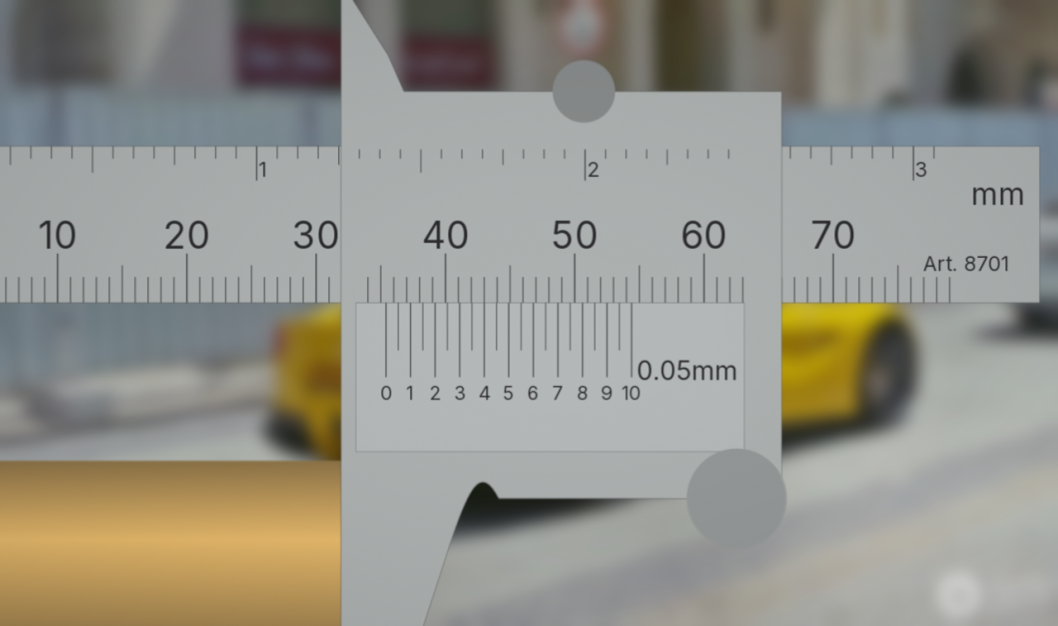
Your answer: **35.4** mm
